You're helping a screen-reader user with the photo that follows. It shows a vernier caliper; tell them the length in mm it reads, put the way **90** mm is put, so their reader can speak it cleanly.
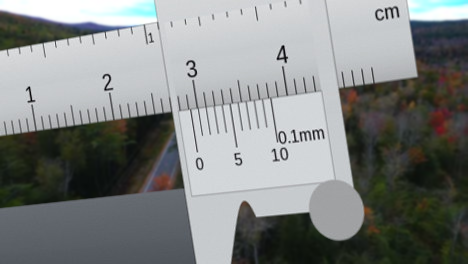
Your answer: **29.2** mm
